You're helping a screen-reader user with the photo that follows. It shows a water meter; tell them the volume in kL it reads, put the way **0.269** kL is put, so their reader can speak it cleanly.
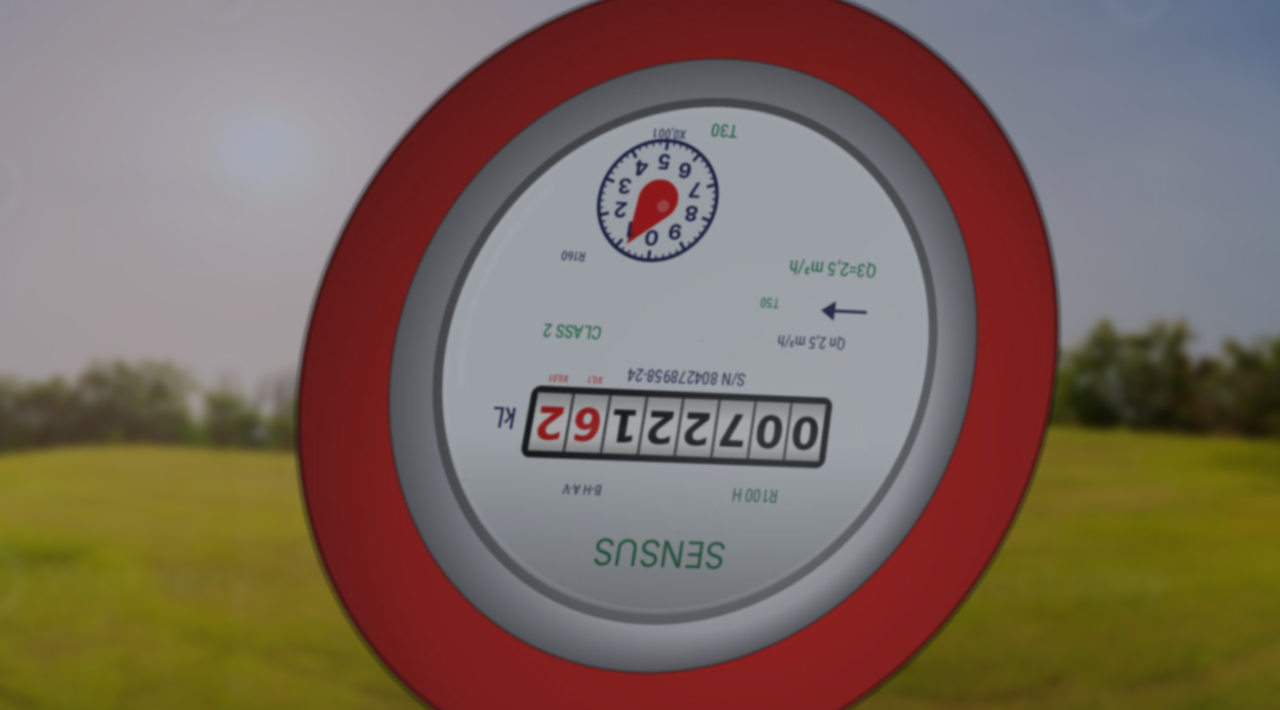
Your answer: **7221.620** kL
